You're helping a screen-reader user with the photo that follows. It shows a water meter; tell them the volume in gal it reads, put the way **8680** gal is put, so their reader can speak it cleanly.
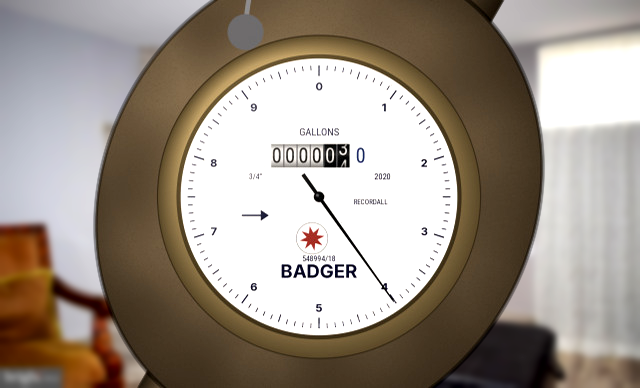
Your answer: **34.0** gal
